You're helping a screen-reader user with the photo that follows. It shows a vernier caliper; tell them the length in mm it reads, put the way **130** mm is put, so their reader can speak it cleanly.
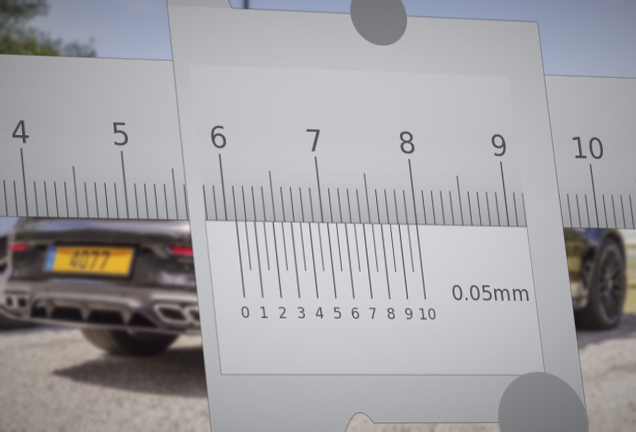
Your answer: **61.0** mm
